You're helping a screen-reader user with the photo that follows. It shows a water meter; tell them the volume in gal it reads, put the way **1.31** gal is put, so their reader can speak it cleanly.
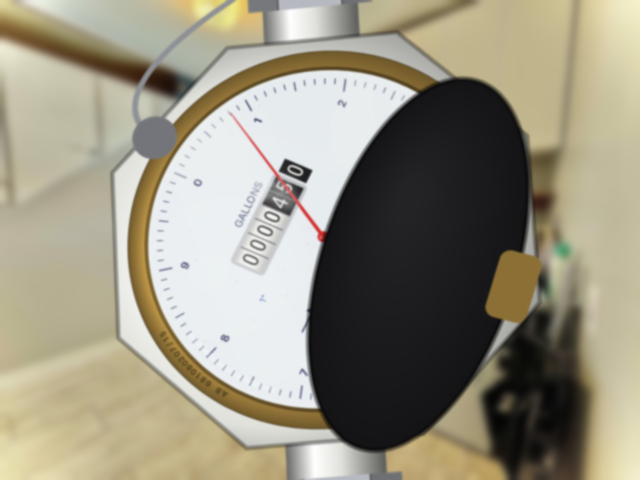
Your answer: **450.8** gal
